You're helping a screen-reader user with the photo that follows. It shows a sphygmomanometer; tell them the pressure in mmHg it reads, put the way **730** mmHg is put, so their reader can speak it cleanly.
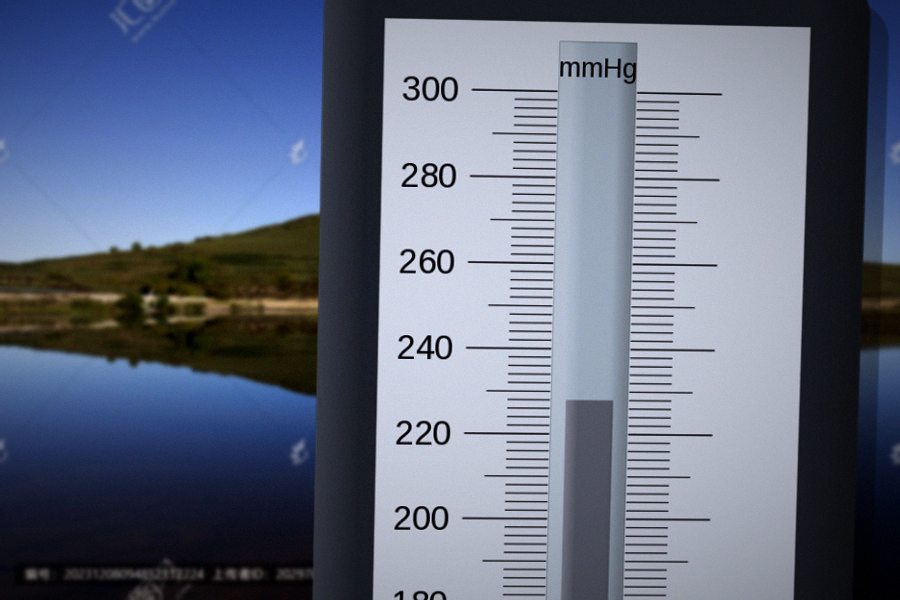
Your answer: **228** mmHg
